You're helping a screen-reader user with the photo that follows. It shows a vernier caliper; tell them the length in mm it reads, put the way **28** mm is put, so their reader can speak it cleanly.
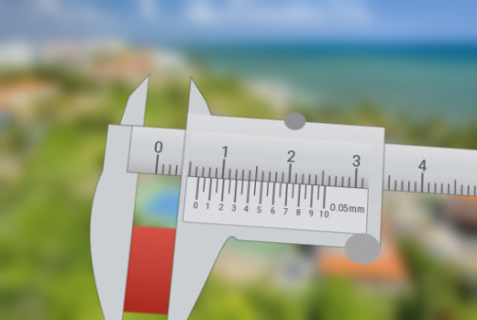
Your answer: **6.4** mm
